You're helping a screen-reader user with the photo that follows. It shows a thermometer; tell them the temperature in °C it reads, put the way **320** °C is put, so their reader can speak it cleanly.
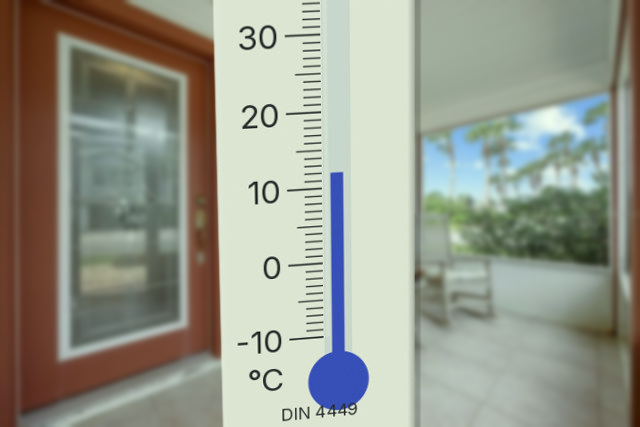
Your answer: **12** °C
